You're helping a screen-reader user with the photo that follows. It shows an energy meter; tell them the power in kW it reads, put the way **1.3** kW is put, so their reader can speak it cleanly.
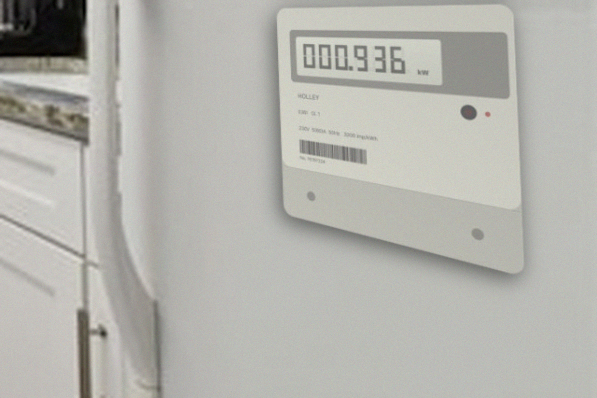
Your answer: **0.936** kW
